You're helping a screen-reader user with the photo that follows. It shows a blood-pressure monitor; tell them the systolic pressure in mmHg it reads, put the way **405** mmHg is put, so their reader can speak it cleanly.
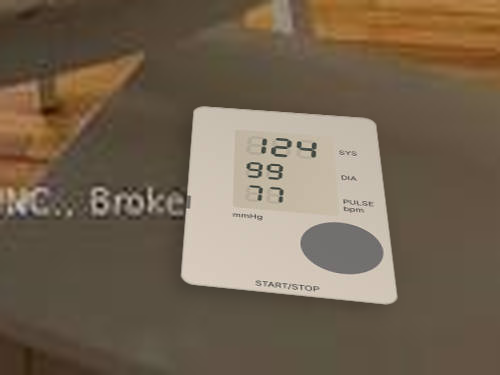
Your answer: **124** mmHg
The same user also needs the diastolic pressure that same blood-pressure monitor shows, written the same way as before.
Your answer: **99** mmHg
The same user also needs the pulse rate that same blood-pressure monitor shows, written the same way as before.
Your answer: **77** bpm
